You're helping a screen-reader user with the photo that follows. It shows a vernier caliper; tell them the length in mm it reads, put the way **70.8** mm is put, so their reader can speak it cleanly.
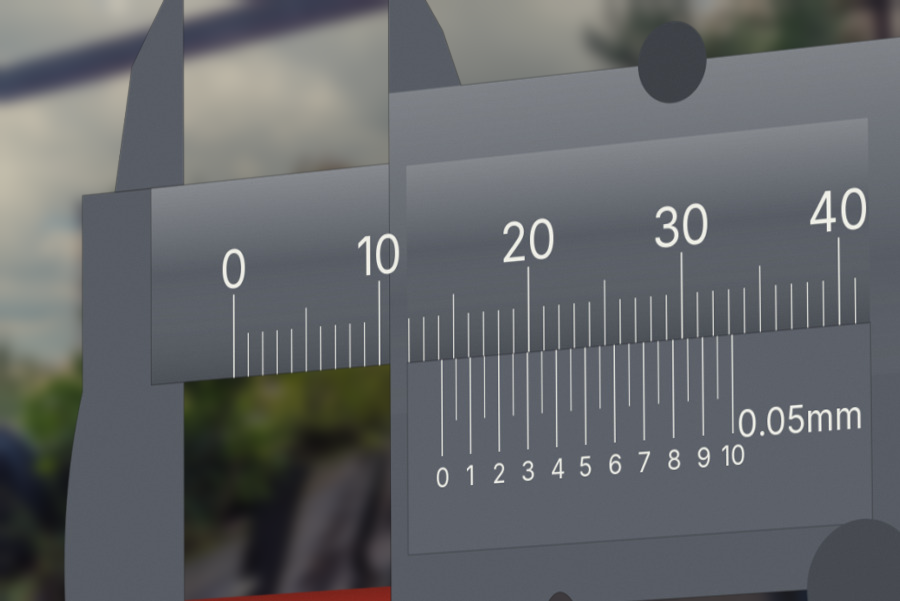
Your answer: **14.2** mm
